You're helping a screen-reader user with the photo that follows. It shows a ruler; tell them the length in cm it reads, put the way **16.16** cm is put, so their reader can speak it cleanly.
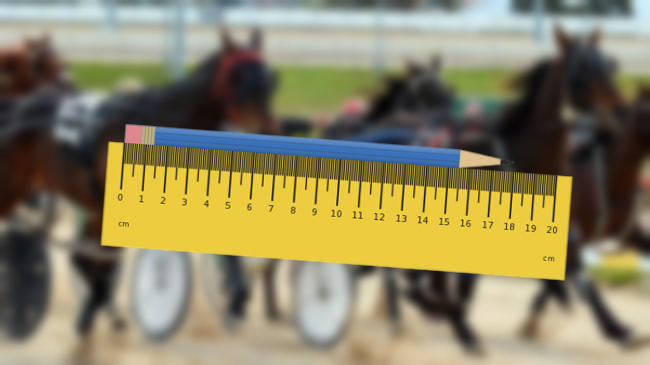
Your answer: **18** cm
